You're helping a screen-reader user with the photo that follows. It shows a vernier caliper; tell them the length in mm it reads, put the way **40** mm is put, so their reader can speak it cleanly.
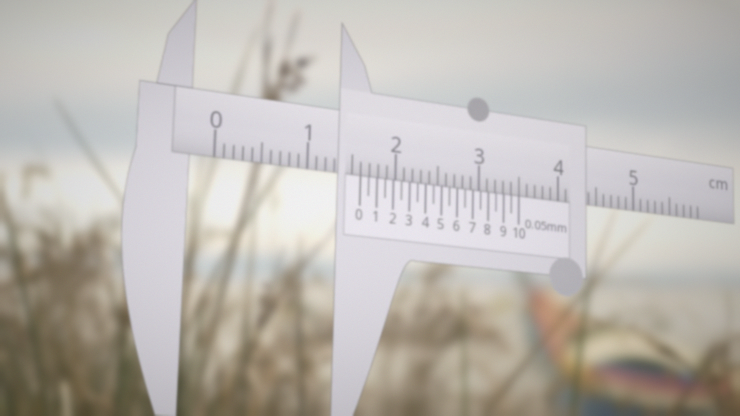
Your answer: **16.0** mm
